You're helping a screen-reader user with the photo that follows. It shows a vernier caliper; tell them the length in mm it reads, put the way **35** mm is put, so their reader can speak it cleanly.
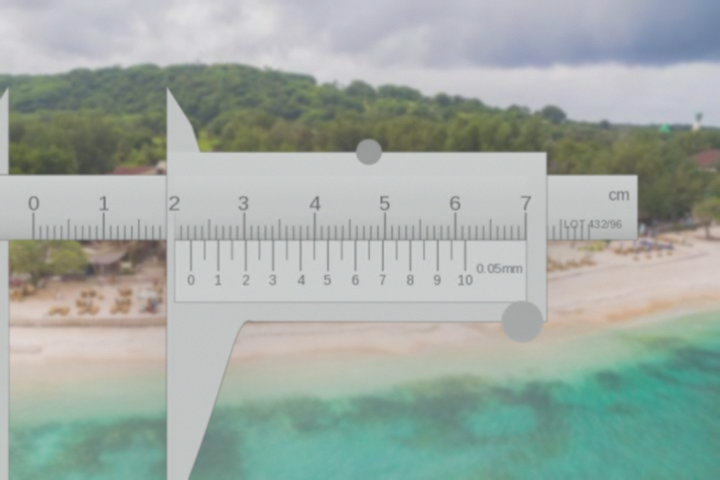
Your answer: **22.4** mm
